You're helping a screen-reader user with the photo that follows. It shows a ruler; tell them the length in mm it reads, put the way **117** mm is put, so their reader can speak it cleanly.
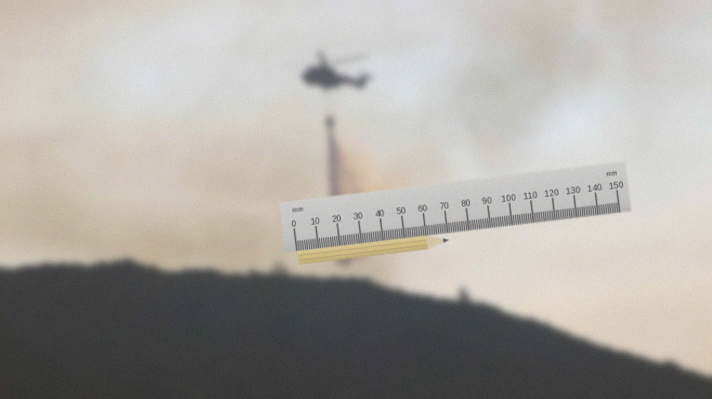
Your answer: **70** mm
